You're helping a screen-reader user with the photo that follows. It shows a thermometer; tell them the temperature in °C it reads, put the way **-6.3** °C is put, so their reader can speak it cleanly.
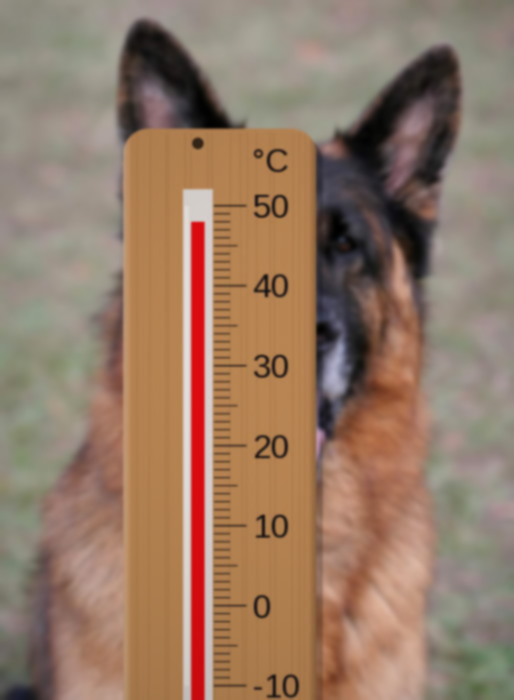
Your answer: **48** °C
